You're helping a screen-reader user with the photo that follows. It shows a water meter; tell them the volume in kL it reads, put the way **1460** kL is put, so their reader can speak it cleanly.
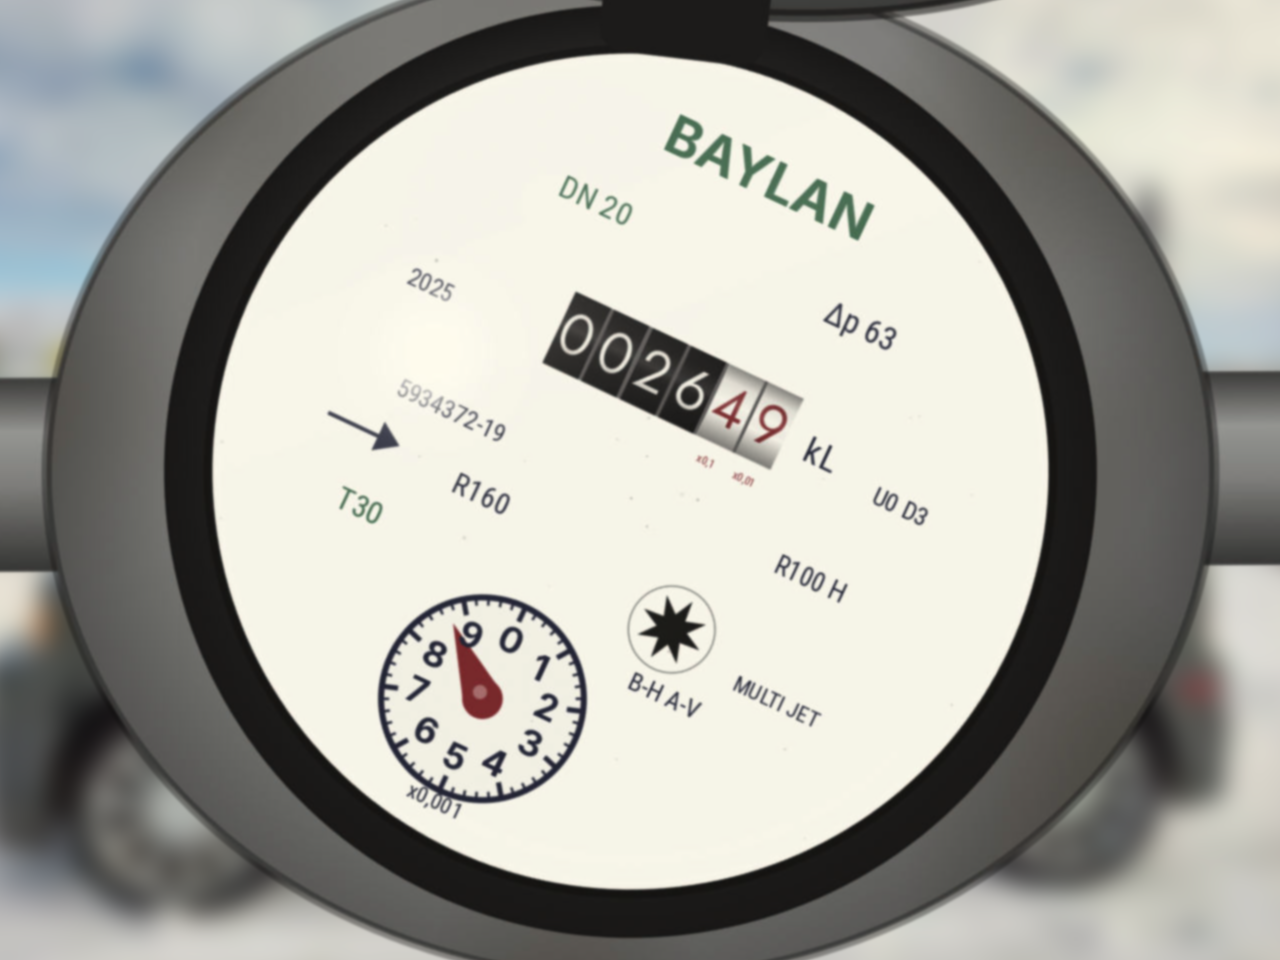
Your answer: **26.498** kL
